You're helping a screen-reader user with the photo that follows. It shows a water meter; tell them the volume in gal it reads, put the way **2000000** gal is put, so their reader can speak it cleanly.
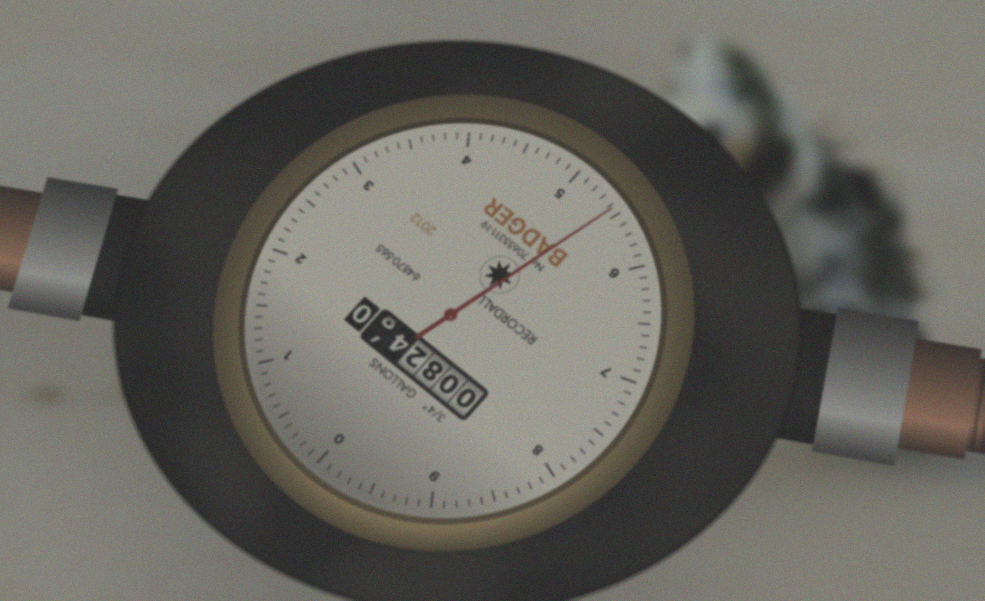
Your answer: **82475.4** gal
